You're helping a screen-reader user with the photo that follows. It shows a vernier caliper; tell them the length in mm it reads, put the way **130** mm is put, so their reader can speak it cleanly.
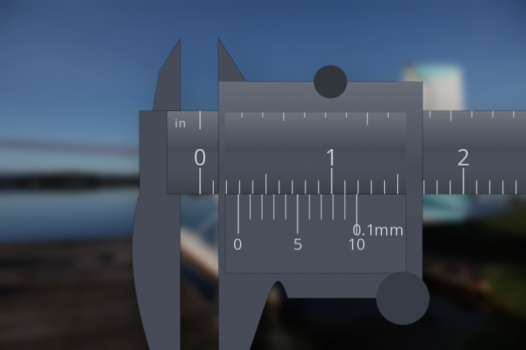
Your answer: **2.9** mm
